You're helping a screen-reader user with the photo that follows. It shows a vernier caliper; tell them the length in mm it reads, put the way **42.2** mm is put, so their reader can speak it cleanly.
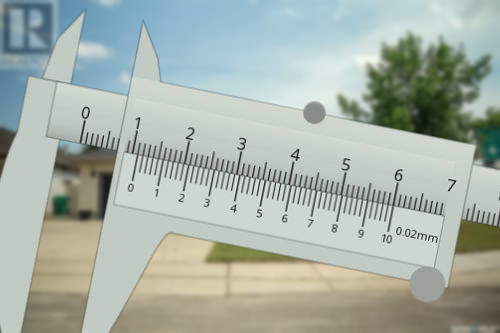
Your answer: **11.0** mm
